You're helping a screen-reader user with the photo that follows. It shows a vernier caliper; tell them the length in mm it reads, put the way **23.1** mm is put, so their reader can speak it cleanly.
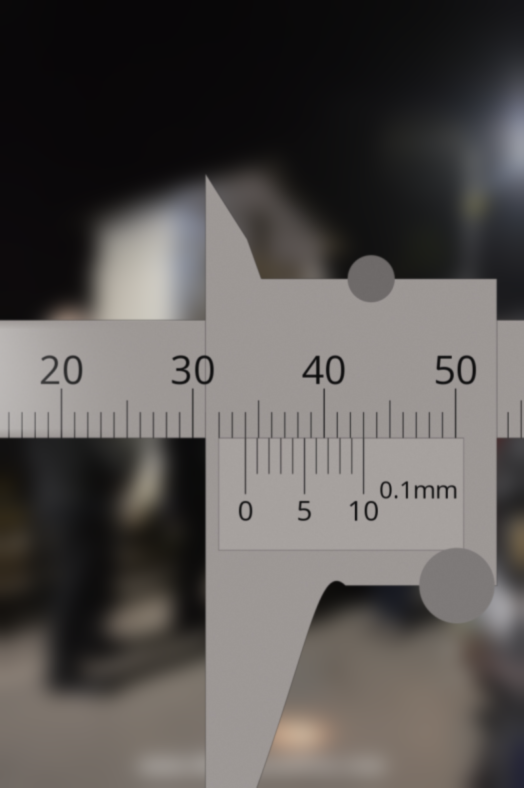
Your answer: **34.0** mm
